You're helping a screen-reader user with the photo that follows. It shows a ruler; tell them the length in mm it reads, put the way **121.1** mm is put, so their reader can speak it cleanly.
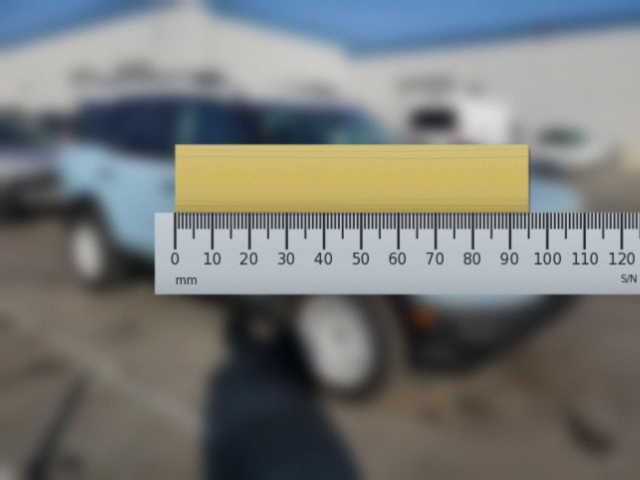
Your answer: **95** mm
